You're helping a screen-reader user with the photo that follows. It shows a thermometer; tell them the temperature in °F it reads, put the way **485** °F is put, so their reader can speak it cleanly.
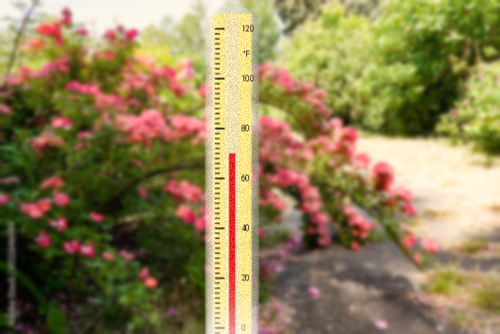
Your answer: **70** °F
